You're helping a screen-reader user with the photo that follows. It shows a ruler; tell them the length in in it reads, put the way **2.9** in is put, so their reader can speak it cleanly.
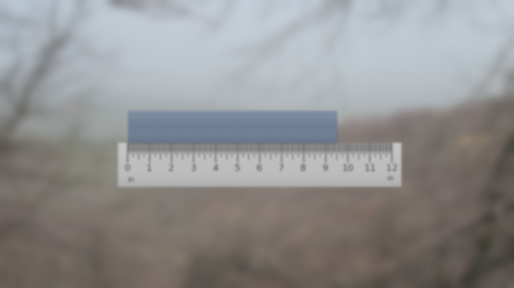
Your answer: **9.5** in
